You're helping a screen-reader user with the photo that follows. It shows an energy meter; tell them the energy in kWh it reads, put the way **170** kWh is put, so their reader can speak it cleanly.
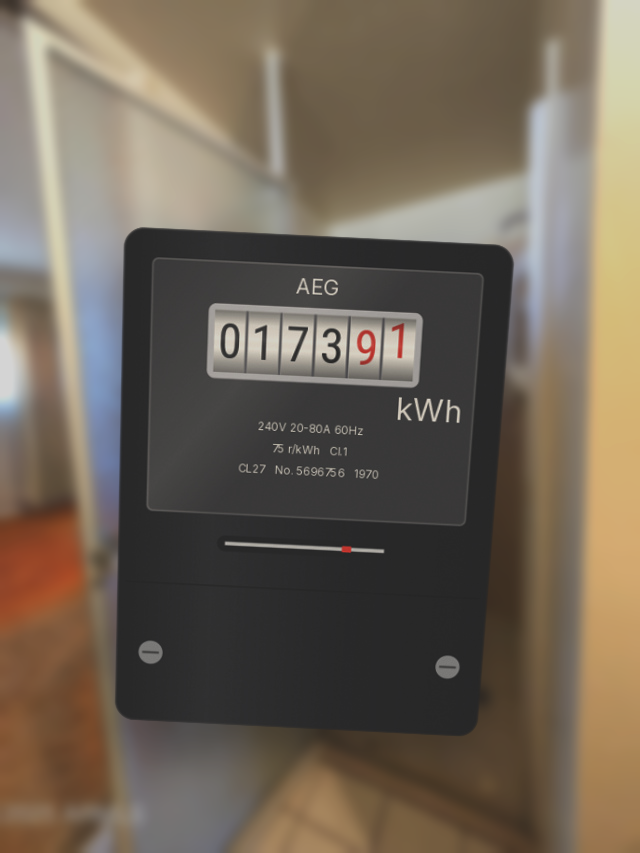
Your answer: **173.91** kWh
